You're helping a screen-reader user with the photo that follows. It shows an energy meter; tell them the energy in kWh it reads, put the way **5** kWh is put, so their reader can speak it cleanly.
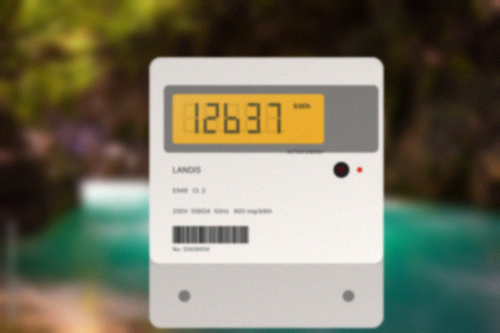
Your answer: **12637** kWh
